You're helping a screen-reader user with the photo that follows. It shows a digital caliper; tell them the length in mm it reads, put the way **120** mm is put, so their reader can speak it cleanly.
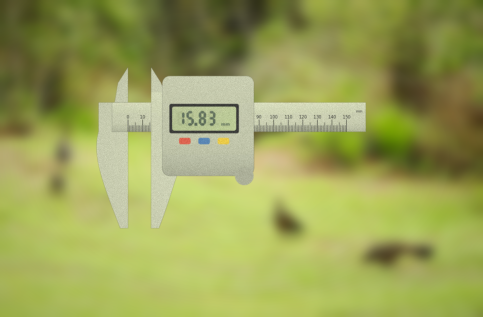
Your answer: **15.83** mm
